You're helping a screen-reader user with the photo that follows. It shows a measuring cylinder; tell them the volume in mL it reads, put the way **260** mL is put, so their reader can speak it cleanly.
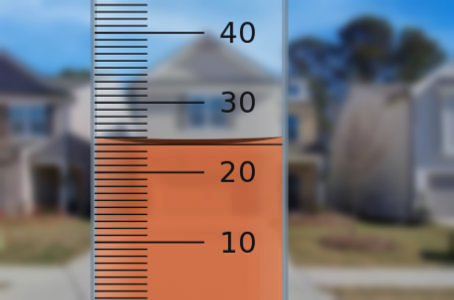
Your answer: **24** mL
